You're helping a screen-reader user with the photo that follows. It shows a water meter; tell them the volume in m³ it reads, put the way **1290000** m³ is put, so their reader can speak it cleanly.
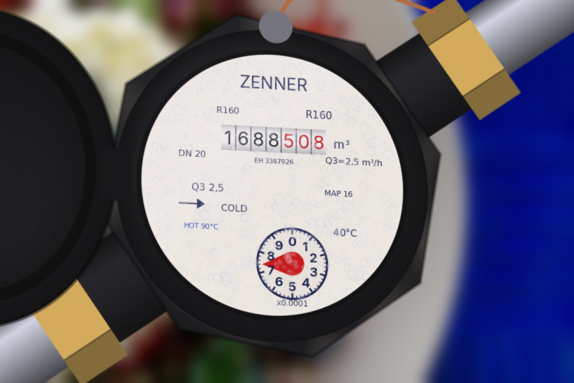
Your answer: **1688.5087** m³
